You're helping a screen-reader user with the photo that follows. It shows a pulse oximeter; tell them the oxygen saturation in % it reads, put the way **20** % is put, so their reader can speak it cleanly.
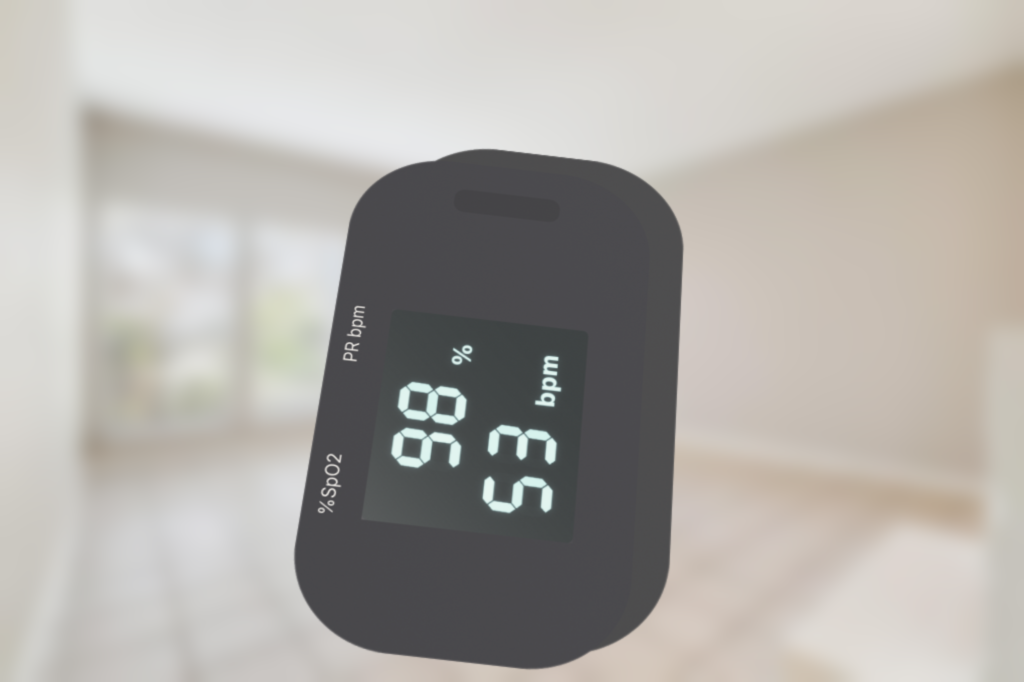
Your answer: **98** %
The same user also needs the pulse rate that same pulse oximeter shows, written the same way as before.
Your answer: **53** bpm
